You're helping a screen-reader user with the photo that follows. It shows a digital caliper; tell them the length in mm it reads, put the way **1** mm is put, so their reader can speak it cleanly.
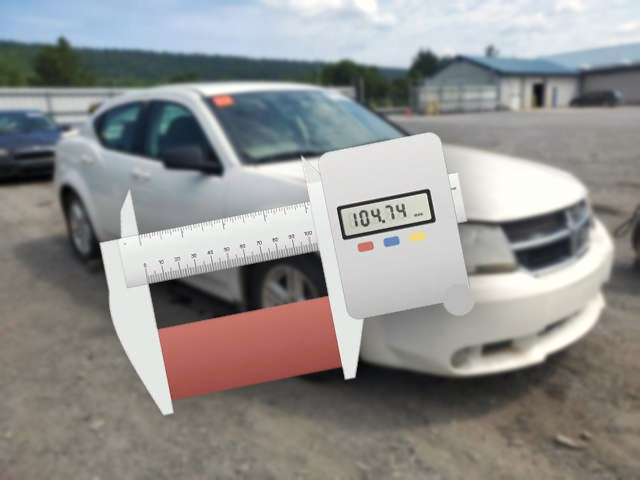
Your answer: **104.74** mm
